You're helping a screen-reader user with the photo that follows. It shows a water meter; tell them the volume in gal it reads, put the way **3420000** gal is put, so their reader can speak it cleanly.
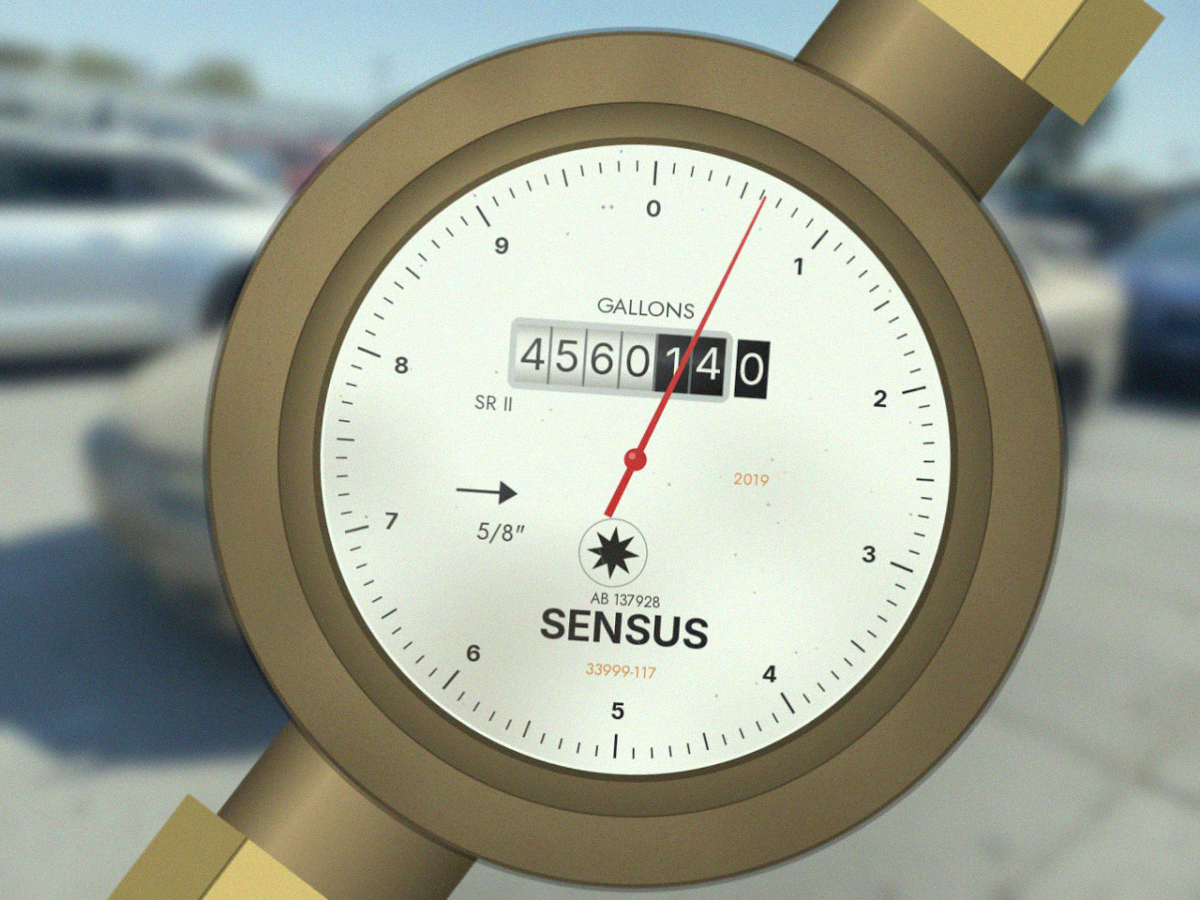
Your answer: **4560140.6** gal
